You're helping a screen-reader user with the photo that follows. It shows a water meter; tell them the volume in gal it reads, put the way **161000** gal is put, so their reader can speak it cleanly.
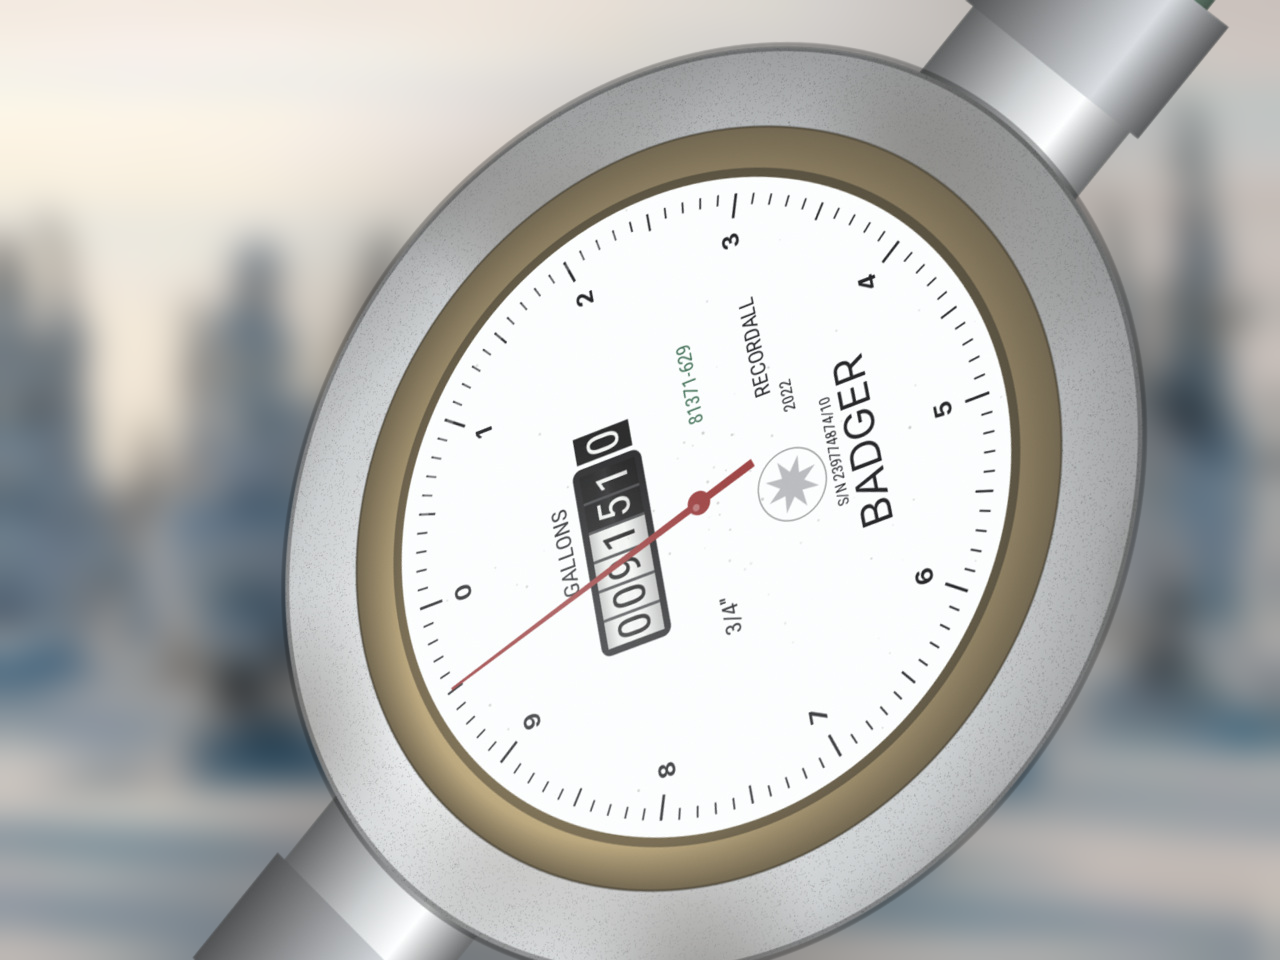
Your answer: **91509.5** gal
